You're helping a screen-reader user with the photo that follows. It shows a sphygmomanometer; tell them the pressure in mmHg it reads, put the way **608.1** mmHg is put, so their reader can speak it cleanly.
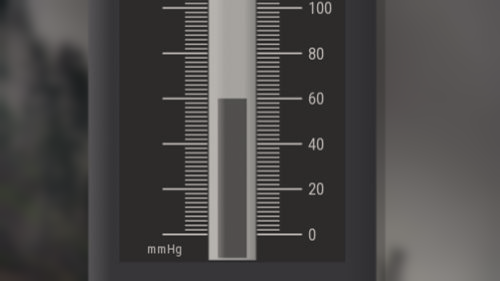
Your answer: **60** mmHg
